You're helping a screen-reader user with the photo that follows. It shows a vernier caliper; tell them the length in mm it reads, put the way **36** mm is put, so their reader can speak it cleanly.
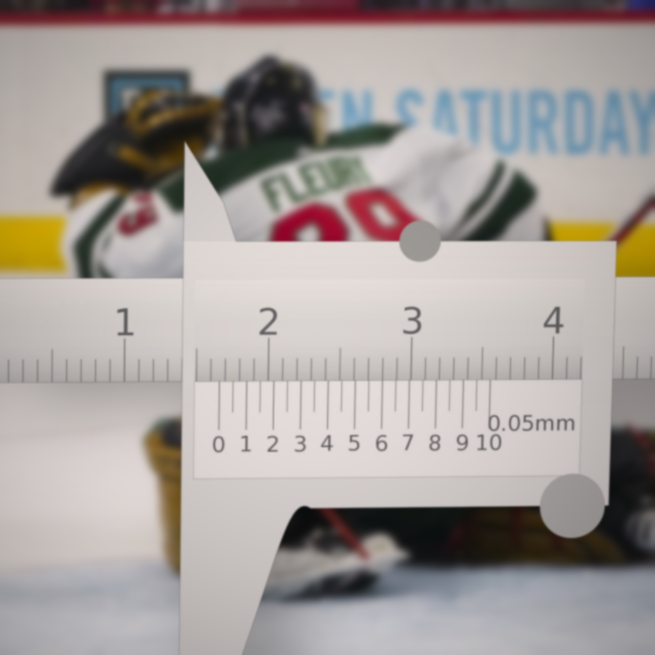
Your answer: **16.6** mm
